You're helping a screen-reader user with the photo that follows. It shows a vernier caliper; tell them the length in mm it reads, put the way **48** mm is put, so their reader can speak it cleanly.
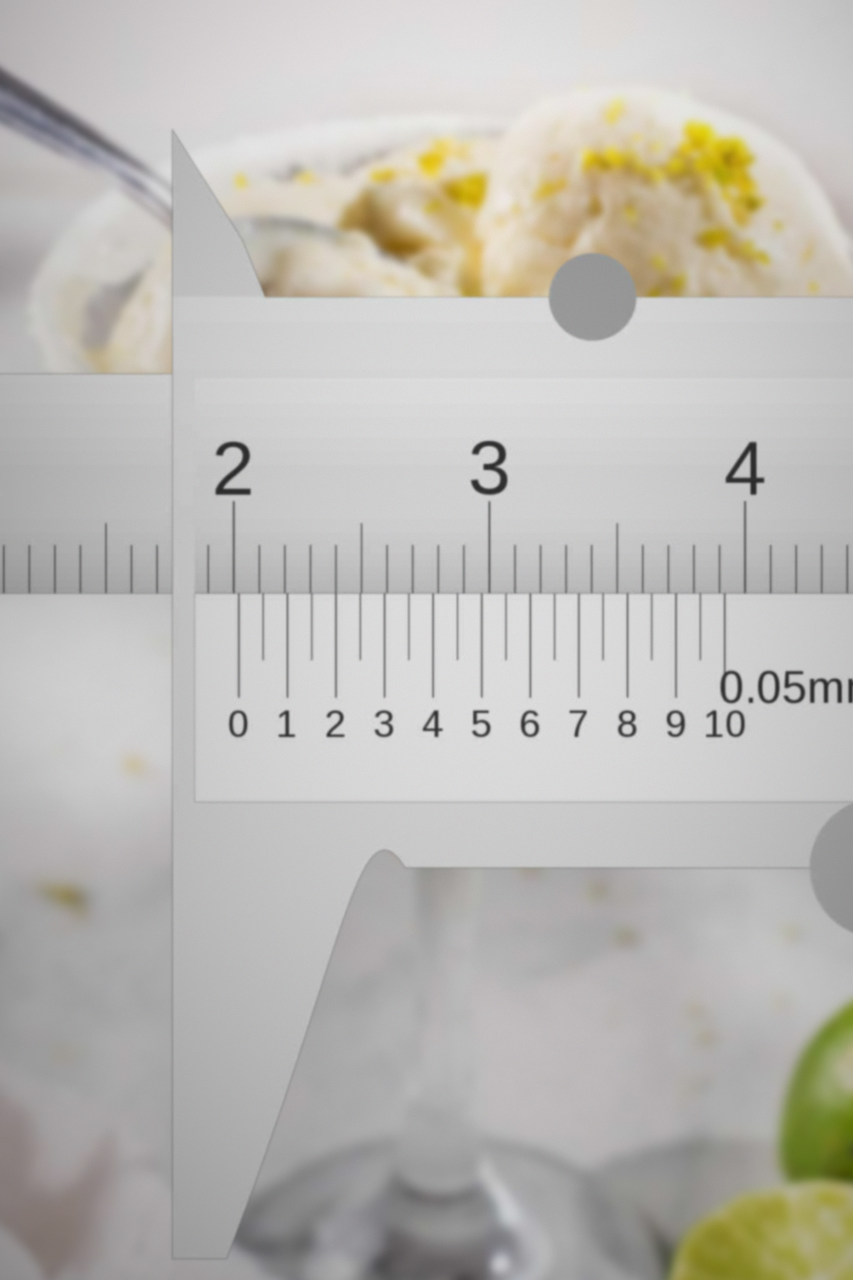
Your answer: **20.2** mm
